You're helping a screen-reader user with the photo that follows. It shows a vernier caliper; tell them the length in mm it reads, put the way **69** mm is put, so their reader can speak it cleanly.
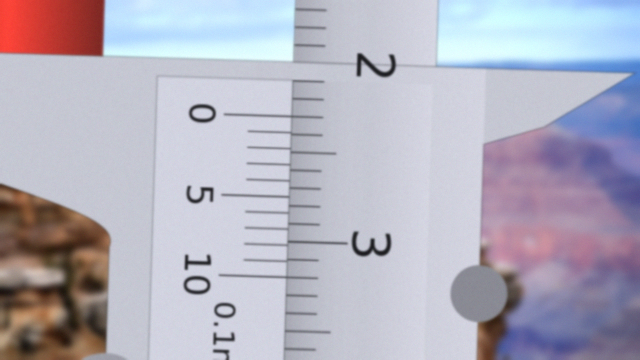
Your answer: **23.0** mm
